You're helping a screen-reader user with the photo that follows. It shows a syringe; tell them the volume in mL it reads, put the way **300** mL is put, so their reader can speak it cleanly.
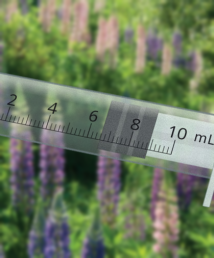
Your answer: **6.6** mL
